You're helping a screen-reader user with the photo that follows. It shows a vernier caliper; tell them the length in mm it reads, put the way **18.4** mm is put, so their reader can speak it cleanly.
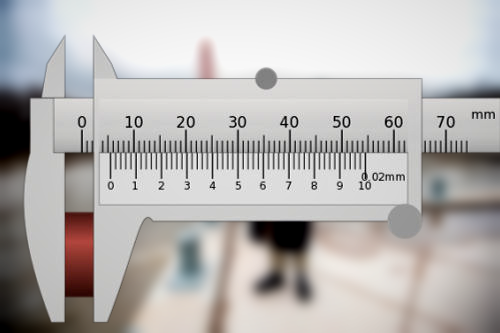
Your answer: **5.5** mm
